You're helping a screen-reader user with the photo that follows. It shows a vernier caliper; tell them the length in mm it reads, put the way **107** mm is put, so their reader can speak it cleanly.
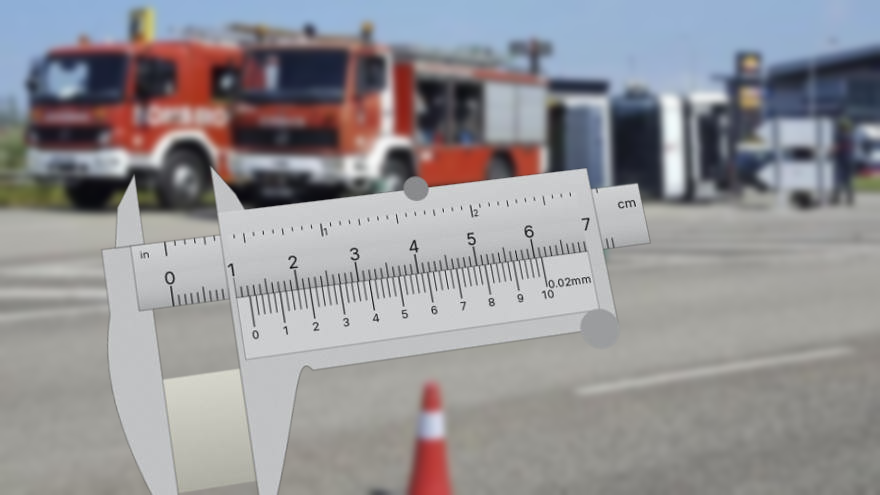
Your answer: **12.2** mm
